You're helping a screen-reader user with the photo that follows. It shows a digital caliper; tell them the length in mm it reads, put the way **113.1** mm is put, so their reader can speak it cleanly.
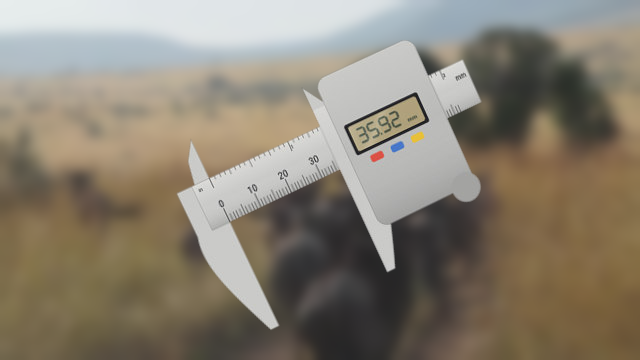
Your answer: **35.92** mm
